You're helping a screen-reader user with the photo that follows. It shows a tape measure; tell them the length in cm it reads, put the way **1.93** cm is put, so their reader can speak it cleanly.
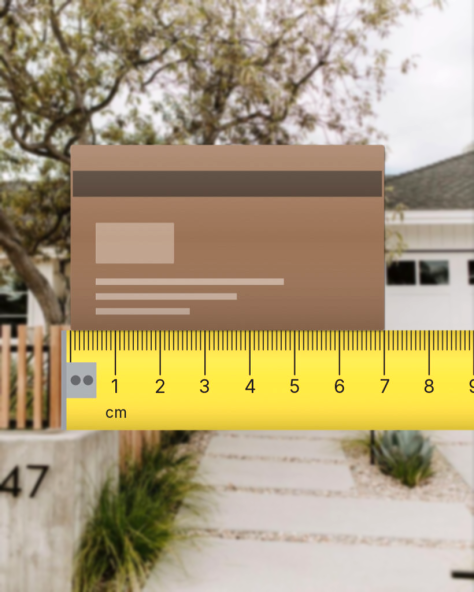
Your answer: **7** cm
